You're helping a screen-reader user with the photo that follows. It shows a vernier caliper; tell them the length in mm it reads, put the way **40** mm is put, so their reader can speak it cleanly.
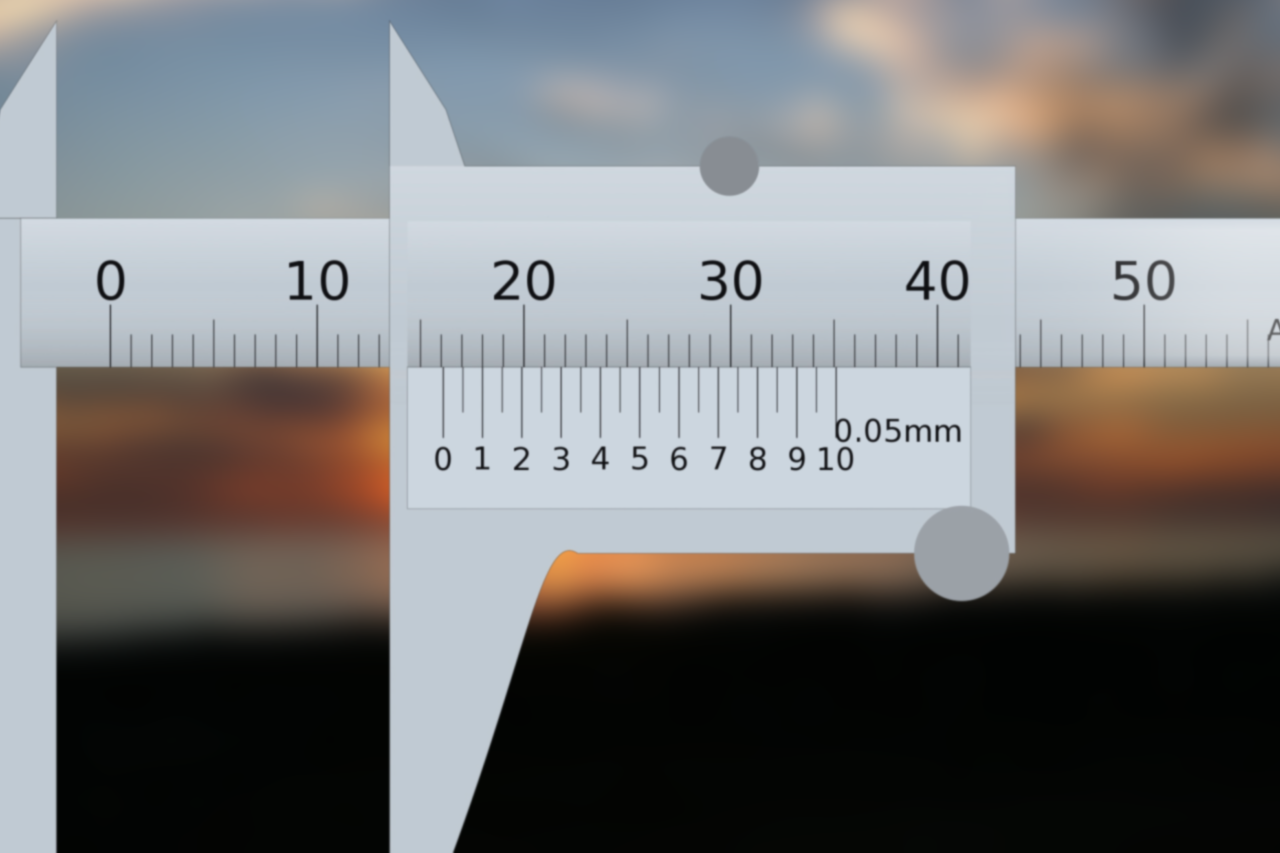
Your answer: **16.1** mm
